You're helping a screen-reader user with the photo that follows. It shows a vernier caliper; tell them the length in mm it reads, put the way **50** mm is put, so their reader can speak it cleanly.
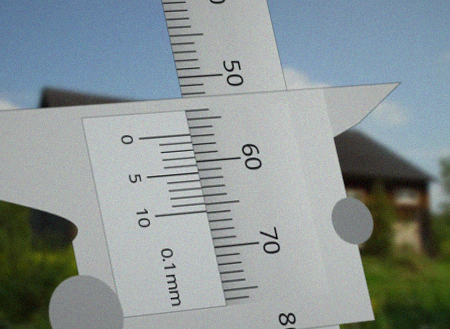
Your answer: **56.8** mm
